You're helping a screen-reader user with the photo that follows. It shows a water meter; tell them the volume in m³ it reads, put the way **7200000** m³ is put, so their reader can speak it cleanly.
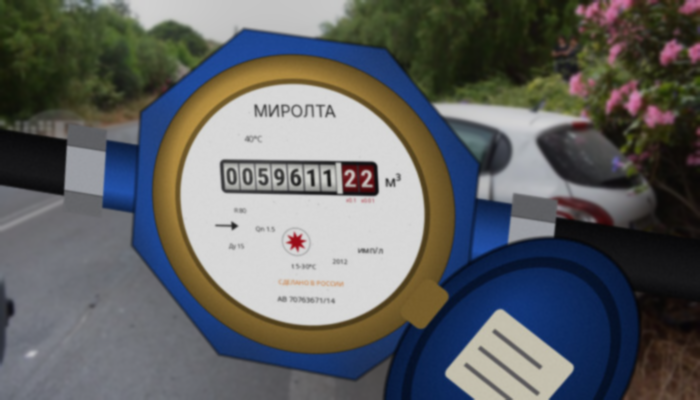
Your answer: **59611.22** m³
